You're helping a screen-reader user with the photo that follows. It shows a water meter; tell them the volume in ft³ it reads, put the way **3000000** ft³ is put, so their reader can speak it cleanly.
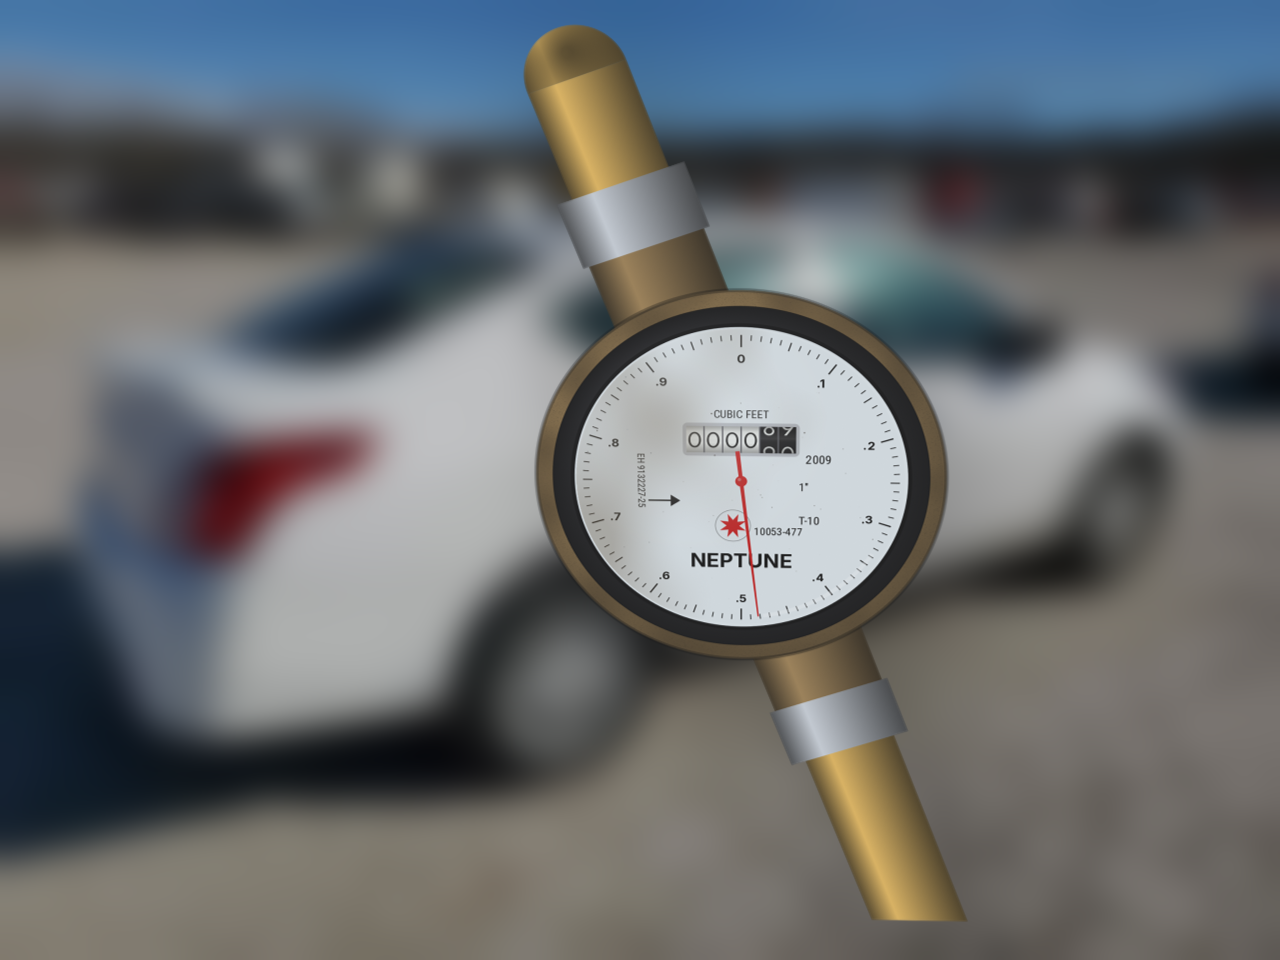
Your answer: **89.48** ft³
